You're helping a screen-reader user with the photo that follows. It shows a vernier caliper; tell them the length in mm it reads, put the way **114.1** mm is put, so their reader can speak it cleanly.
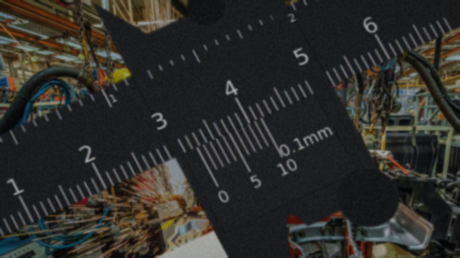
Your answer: **32.6** mm
